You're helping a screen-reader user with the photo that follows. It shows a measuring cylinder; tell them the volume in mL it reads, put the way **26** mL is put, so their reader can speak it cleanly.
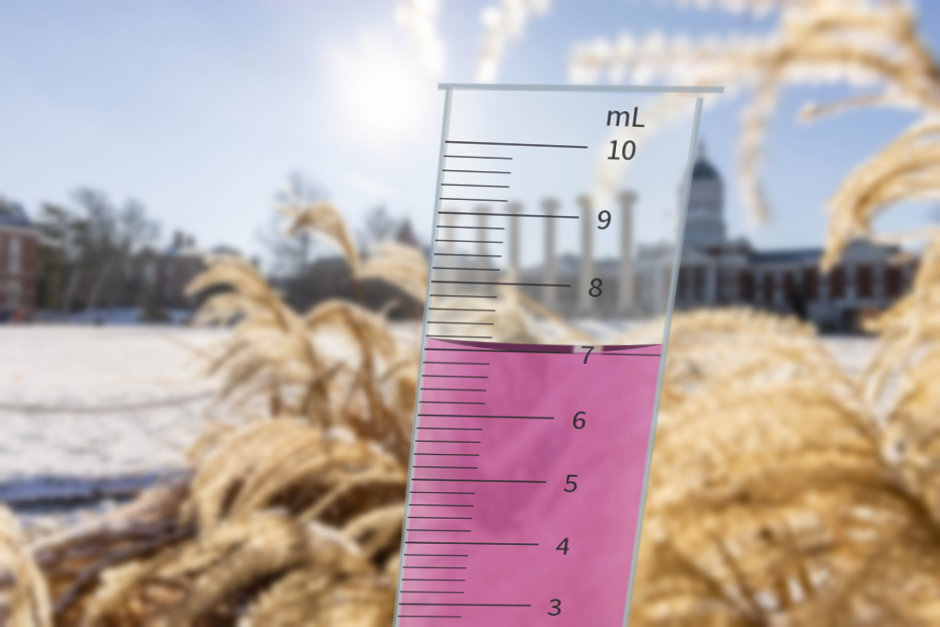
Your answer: **7** mL
